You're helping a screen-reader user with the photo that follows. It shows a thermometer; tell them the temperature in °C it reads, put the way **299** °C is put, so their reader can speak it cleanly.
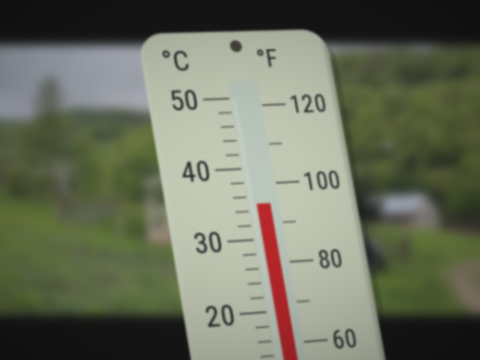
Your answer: **35** °C
